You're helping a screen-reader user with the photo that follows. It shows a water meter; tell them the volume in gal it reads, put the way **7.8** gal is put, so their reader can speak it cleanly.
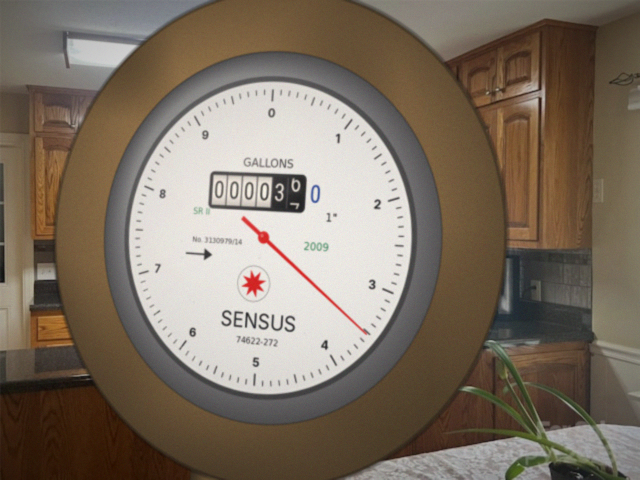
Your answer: **363.5** gal
